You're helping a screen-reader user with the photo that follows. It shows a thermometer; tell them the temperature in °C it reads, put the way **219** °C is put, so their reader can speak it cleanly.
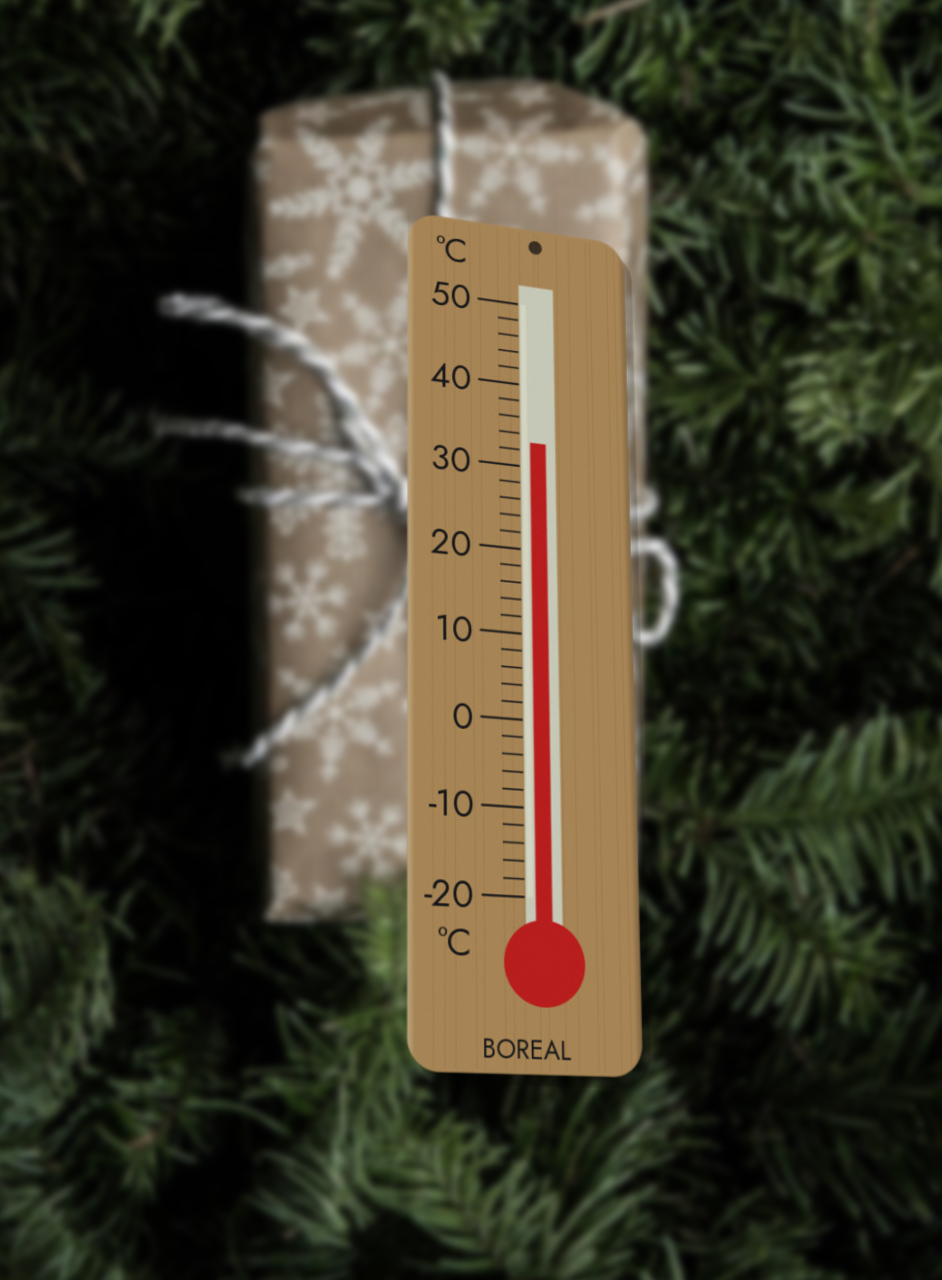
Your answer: **33** °C
